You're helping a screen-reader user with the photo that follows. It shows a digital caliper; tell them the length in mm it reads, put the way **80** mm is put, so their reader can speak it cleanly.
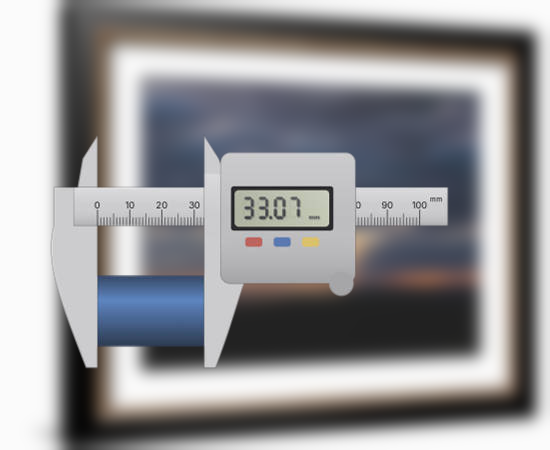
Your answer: **33.07** mm
